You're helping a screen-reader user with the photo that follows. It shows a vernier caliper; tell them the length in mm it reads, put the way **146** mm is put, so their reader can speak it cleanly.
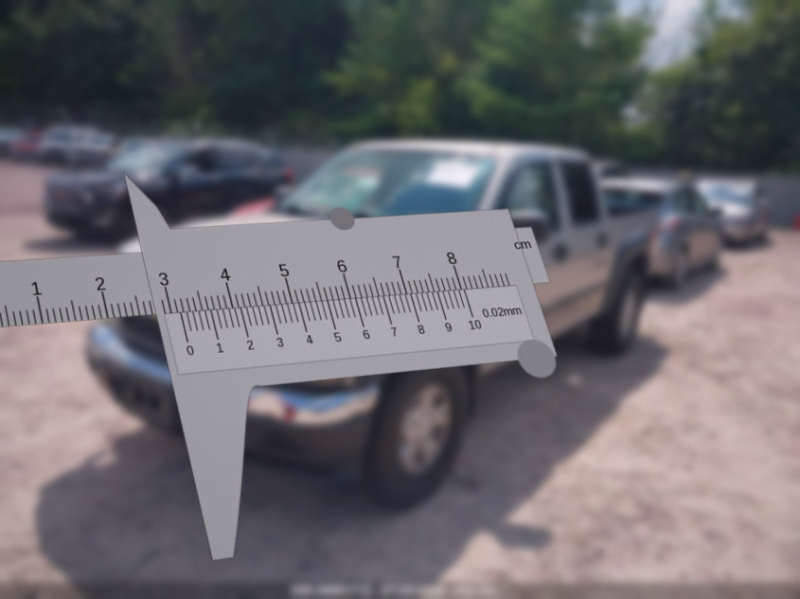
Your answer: **31.5** mm
